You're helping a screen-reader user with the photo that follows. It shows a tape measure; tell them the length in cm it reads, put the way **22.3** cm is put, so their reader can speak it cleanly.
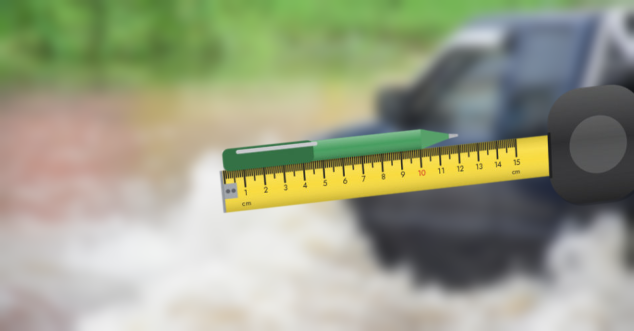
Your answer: **12** cm
